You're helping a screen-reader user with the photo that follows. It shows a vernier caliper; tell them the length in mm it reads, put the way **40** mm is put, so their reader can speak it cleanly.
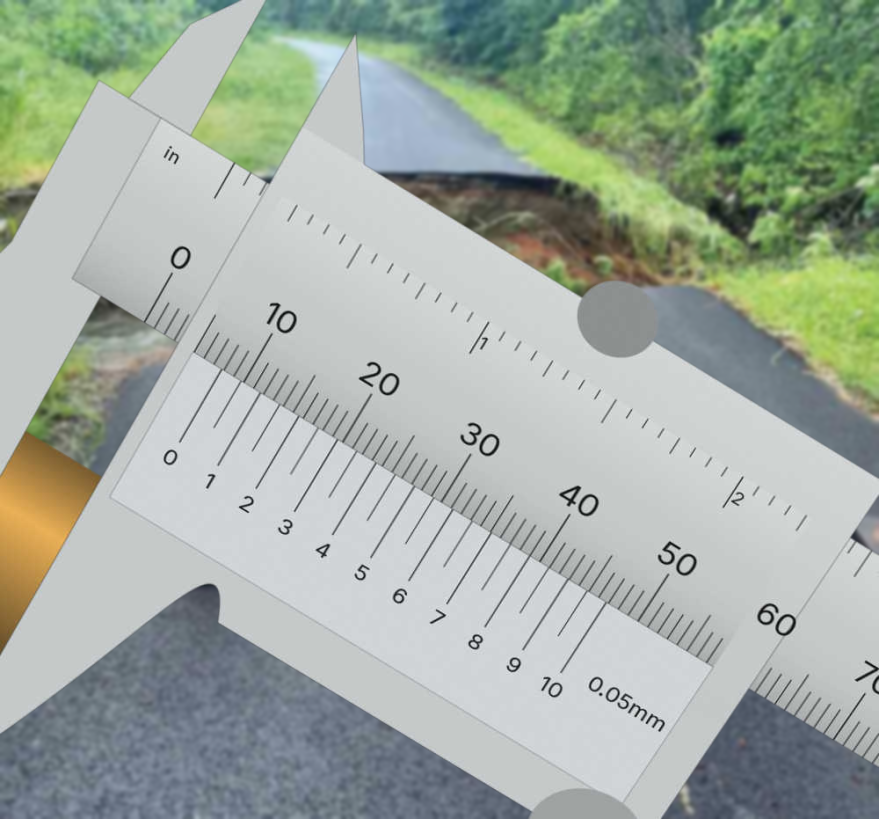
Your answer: **7.8** mm
